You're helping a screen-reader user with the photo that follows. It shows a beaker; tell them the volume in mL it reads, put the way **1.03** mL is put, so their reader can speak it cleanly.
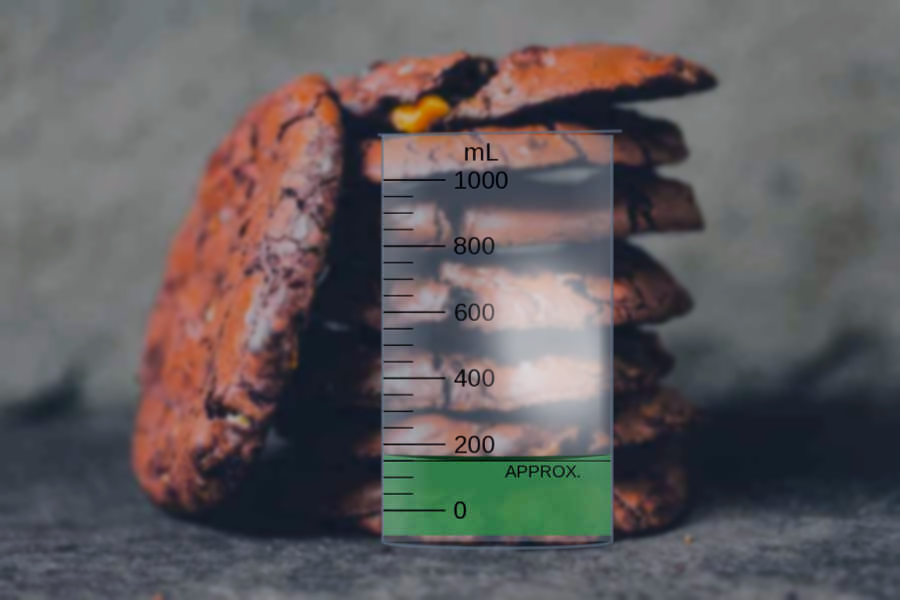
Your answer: **150** mL
